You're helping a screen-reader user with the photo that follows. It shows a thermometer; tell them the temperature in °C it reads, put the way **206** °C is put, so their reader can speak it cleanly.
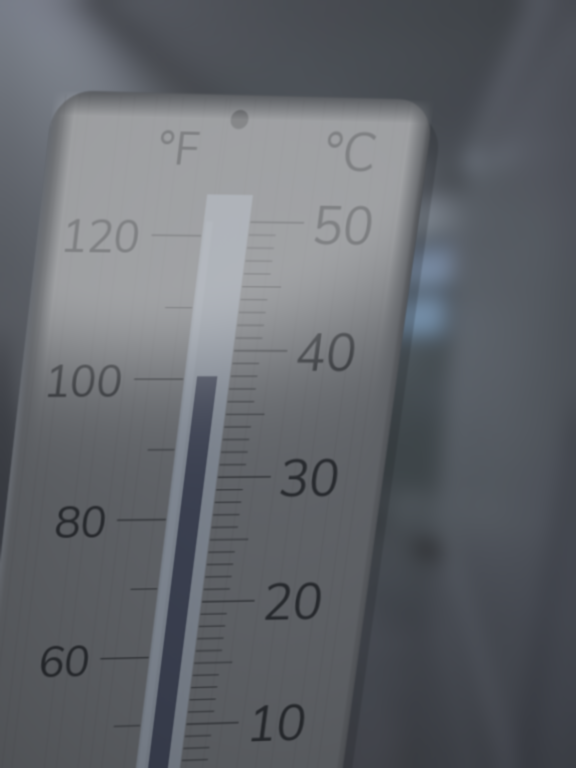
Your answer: **38** °C
